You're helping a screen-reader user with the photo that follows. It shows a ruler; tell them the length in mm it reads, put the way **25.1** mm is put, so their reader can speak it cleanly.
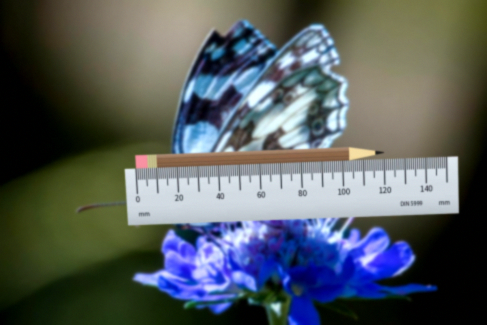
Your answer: **120** mm
